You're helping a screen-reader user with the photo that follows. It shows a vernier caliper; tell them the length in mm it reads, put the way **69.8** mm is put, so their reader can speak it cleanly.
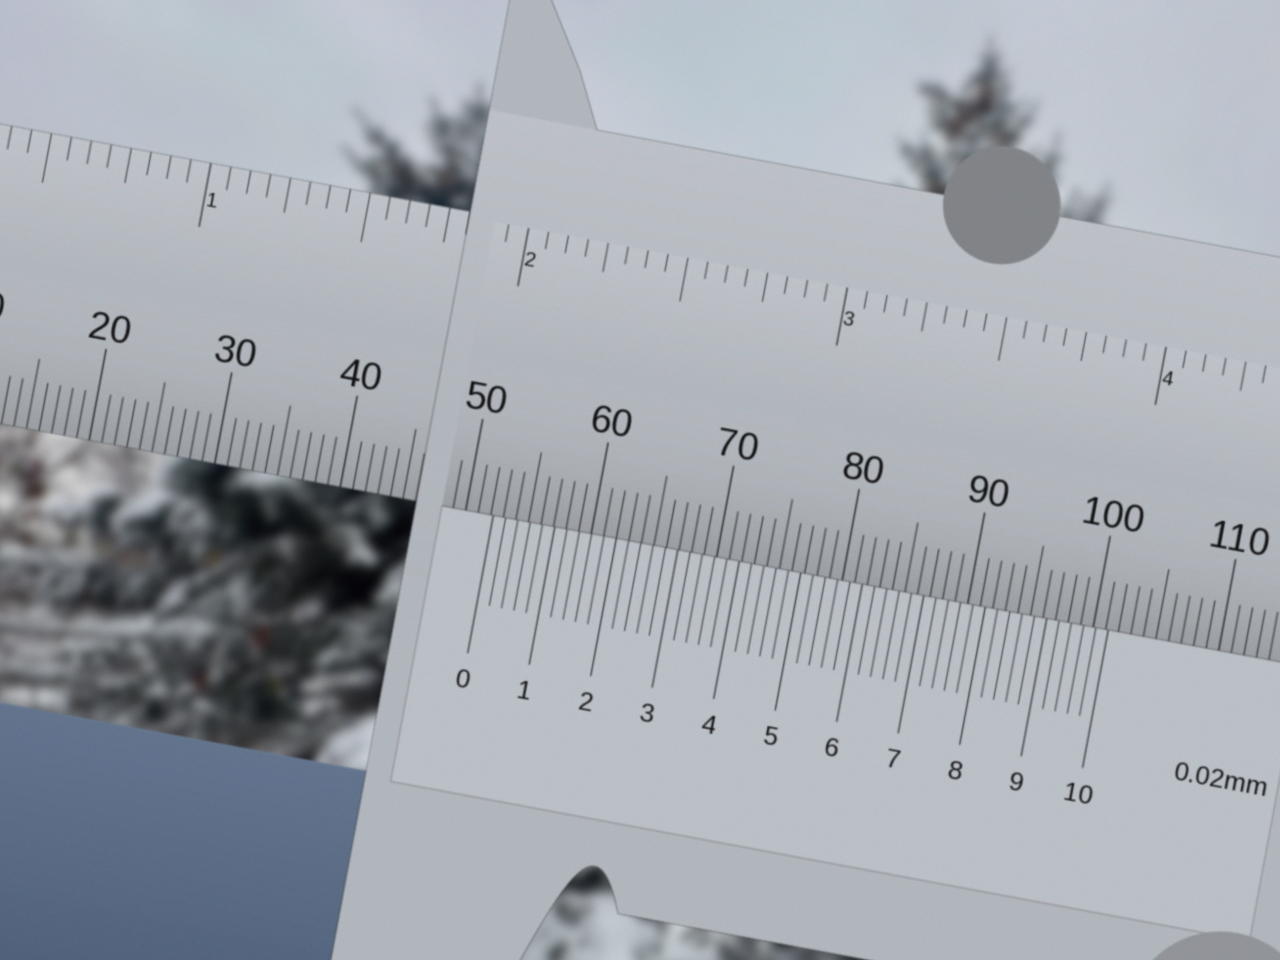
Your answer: **52.2** mm
